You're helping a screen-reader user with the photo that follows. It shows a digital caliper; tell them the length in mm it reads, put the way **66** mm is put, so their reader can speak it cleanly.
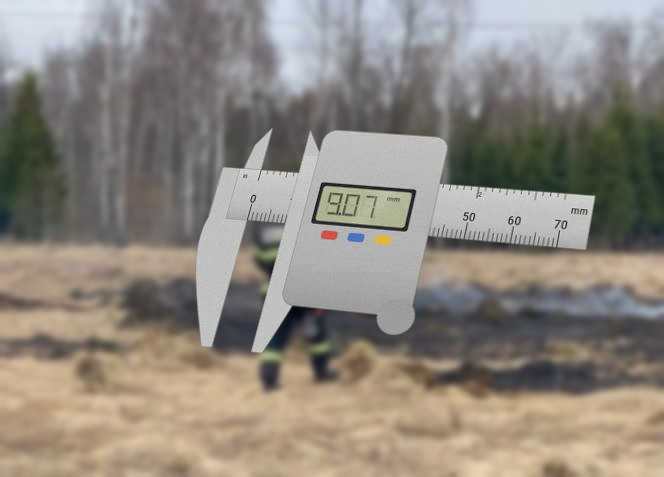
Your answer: **9.07** mm
